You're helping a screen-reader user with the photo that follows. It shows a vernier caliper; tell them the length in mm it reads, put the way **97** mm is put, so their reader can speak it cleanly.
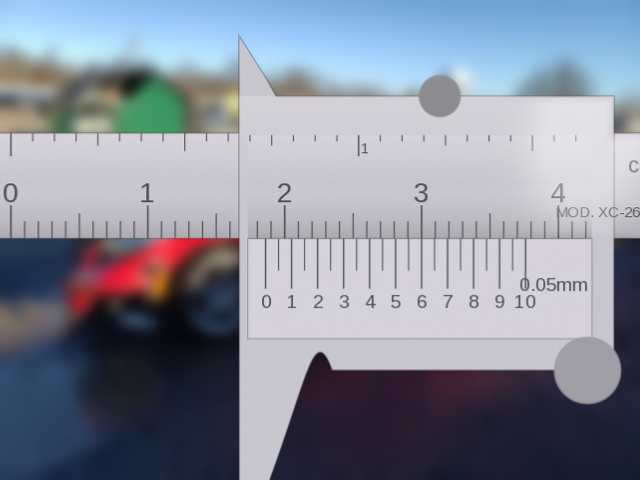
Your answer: **18.6** mm
